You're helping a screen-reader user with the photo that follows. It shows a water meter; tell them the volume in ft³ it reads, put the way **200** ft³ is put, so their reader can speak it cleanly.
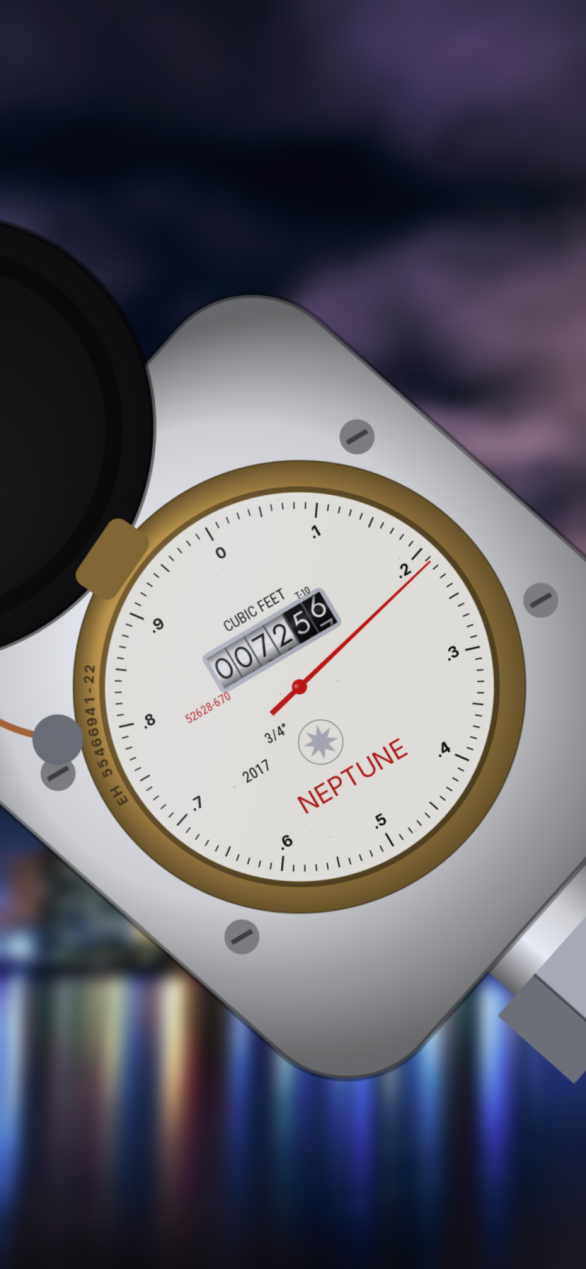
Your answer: **7256.21** ft³
